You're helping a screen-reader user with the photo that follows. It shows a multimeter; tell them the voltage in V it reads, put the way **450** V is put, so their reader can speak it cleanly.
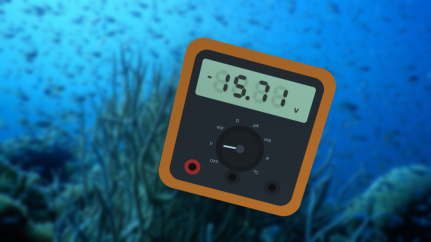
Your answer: **-15.71** V
